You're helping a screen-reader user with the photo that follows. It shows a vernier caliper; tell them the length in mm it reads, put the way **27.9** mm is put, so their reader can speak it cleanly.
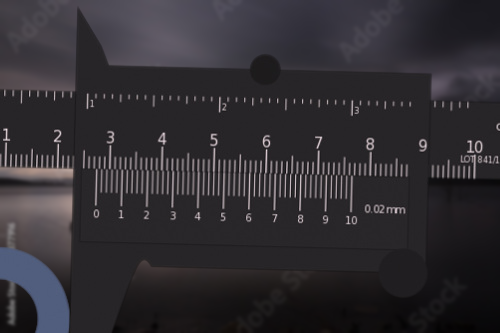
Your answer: **27.5** mm
